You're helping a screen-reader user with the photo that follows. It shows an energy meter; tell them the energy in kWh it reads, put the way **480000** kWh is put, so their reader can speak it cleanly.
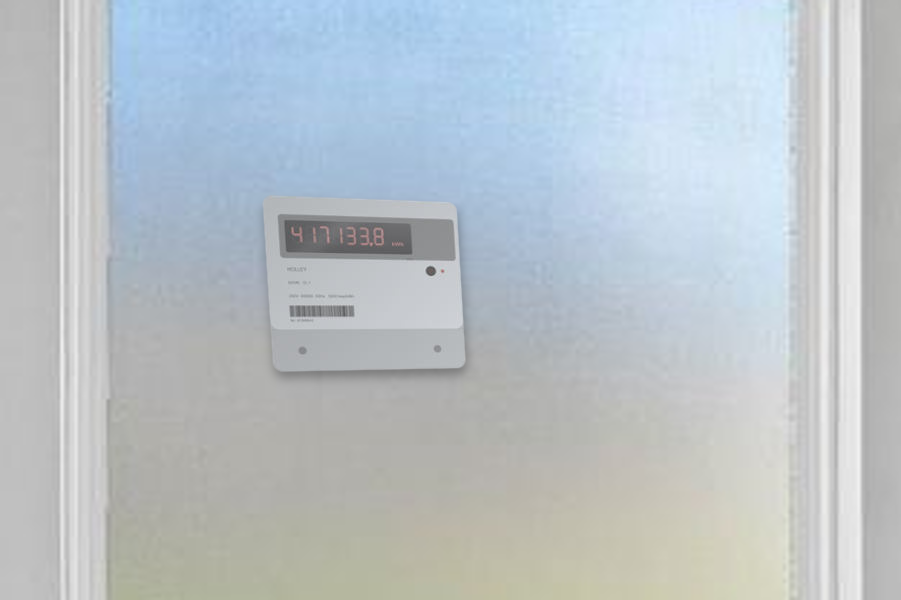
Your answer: **417133.8** kWh
